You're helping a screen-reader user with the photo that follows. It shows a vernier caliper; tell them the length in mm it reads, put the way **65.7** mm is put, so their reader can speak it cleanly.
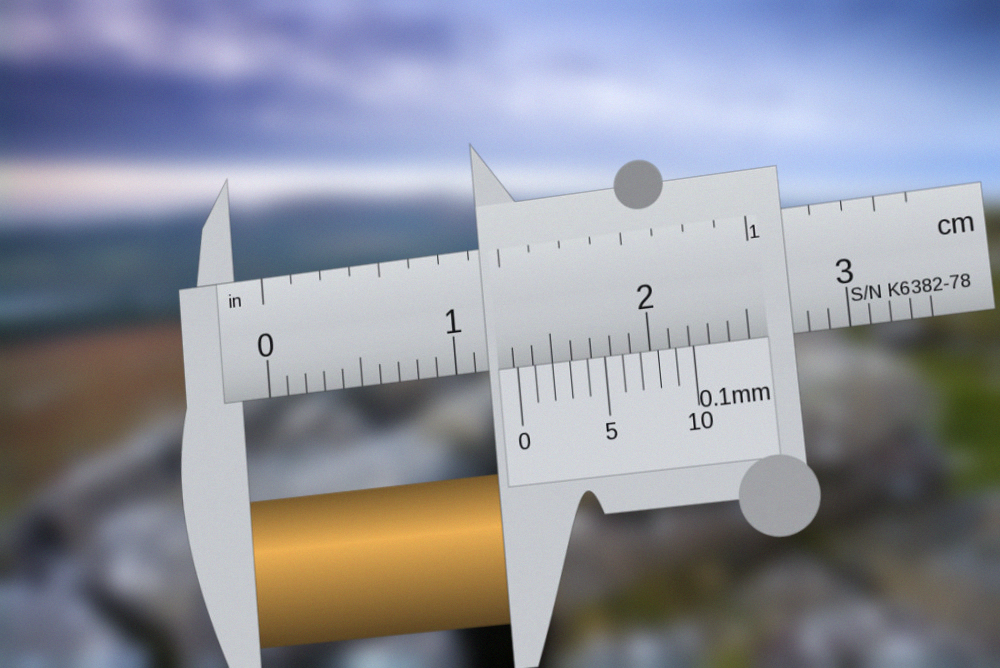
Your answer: **13.2** mm
